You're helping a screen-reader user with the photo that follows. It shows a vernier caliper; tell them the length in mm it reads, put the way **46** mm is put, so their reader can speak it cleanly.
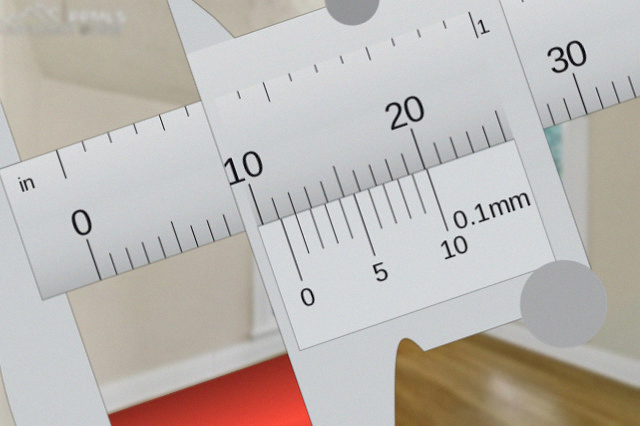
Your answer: **11.1** mm
